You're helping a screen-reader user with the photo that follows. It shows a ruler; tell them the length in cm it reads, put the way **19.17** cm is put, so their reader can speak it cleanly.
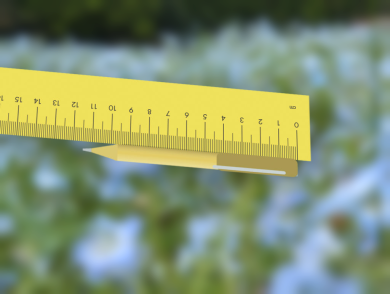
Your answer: **11.5** cm
